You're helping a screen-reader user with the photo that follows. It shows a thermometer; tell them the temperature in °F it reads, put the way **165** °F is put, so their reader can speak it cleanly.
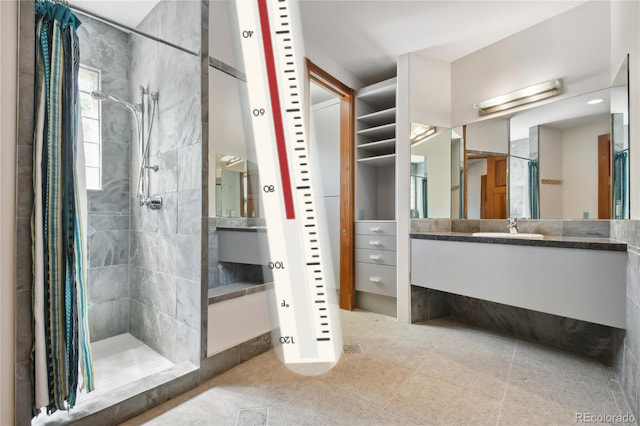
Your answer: **88** °F
